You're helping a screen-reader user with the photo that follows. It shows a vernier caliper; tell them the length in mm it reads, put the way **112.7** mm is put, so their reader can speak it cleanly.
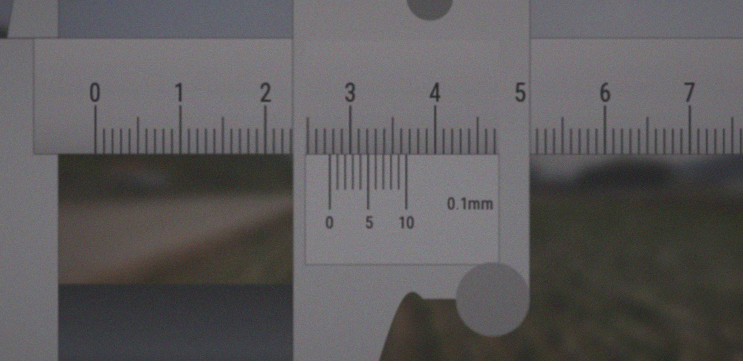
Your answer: **27.6** mm
